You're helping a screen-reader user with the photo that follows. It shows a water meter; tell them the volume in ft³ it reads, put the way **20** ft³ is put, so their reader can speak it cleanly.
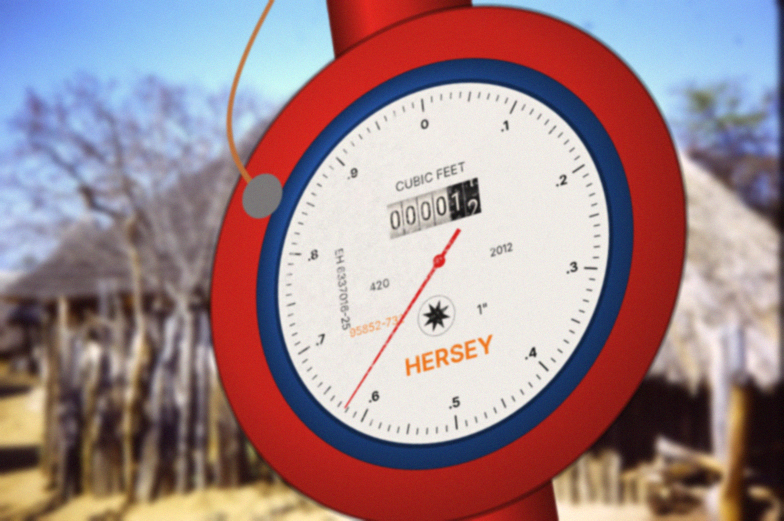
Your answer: **11.62** ft³
